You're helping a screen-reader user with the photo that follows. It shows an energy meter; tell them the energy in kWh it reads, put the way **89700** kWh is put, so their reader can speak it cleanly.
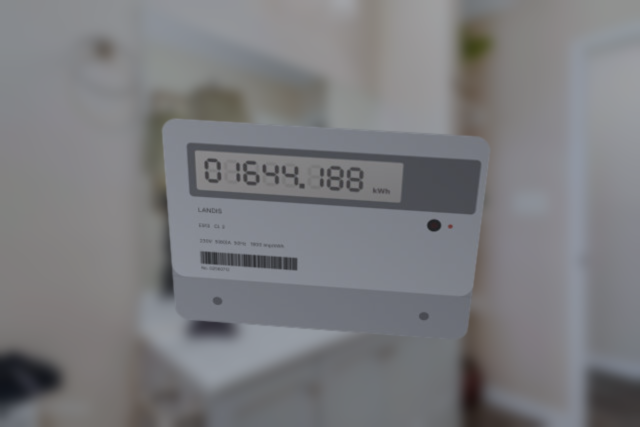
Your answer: **1644.188** kWh
